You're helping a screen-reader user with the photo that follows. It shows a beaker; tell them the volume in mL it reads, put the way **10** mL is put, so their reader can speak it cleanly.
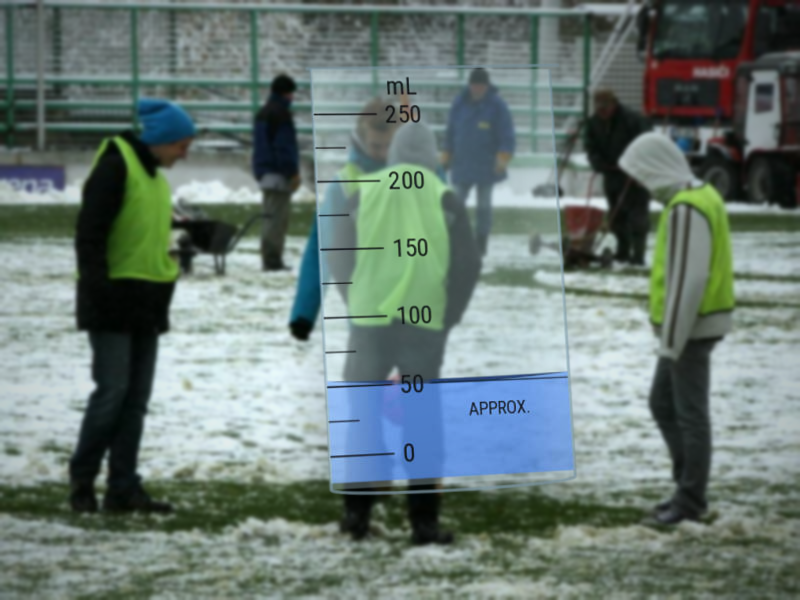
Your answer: **50** mL
